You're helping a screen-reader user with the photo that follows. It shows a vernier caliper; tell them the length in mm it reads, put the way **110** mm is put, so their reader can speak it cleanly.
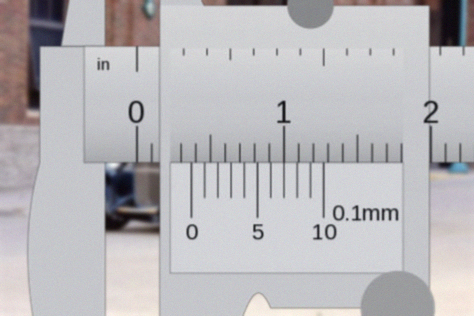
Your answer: **3.7** mm
